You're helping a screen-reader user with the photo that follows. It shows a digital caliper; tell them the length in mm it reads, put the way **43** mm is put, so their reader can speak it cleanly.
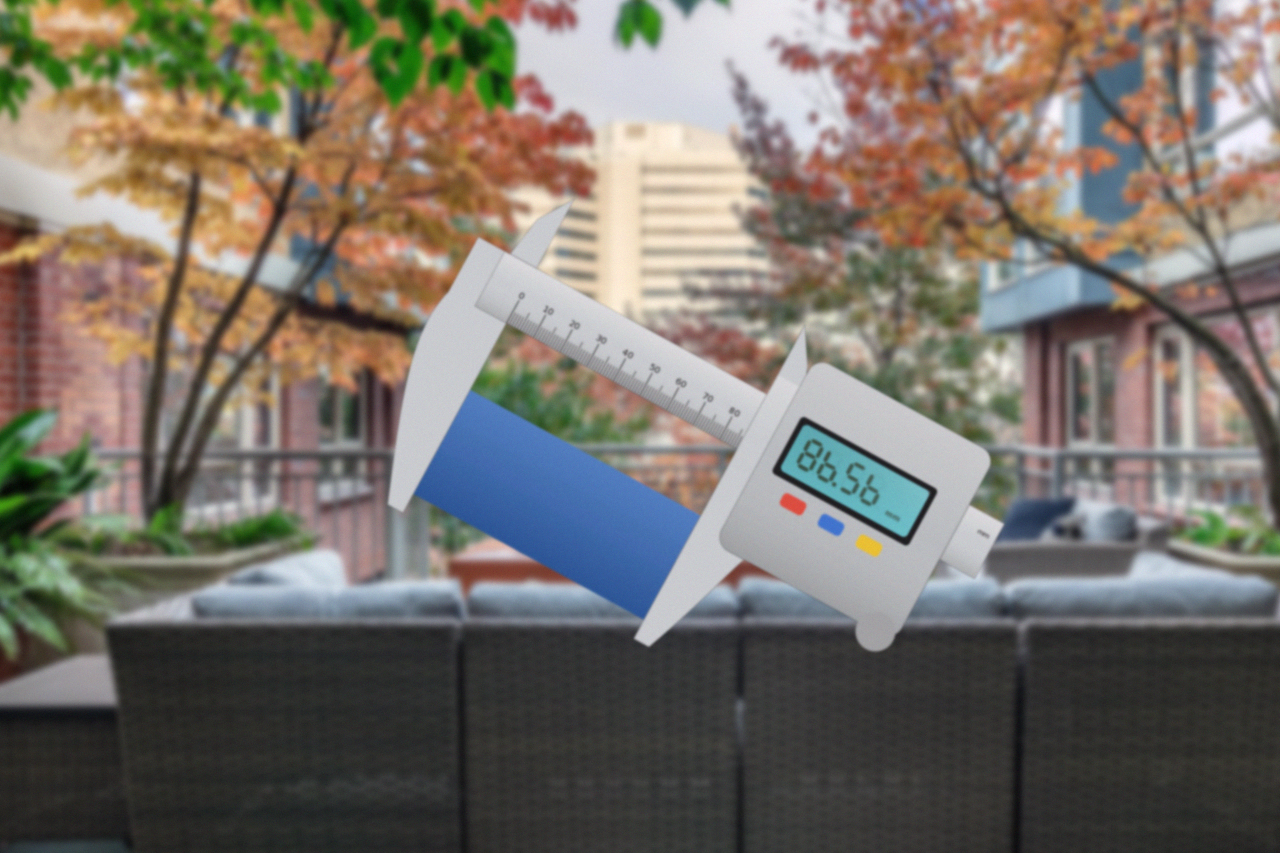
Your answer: **86.56** mm
